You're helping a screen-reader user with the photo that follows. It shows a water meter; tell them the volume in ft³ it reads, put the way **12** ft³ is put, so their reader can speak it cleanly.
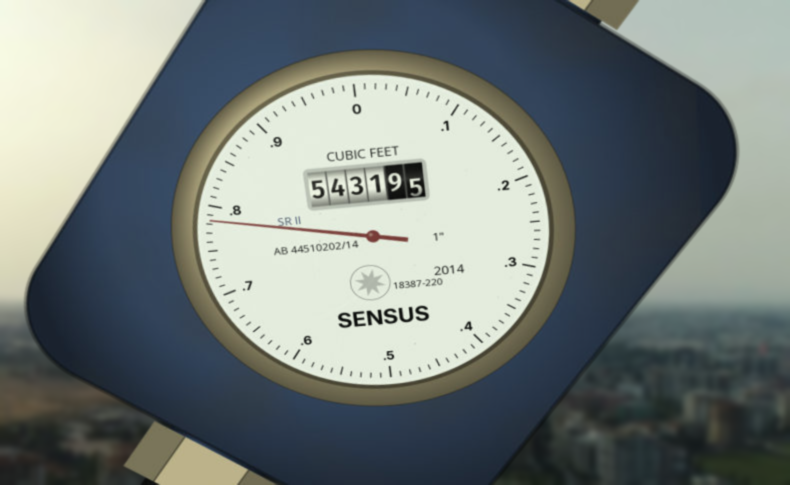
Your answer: **543194.78** ft³
